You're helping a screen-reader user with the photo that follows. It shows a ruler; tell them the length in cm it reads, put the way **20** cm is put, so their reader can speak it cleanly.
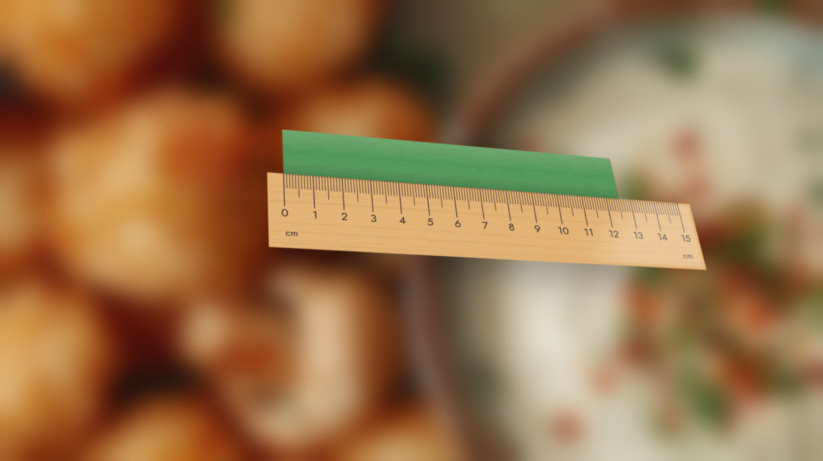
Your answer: **12.5** cm
